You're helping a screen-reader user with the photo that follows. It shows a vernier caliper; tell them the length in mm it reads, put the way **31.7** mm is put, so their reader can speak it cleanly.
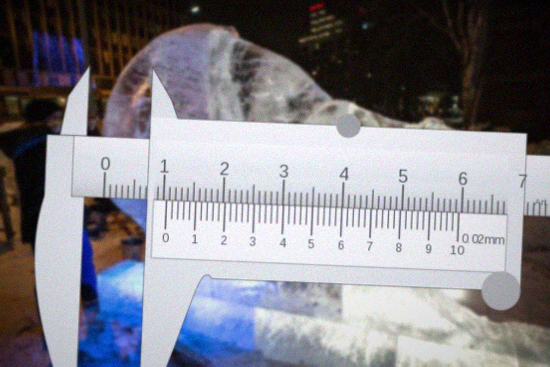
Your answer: **10.5** mm
